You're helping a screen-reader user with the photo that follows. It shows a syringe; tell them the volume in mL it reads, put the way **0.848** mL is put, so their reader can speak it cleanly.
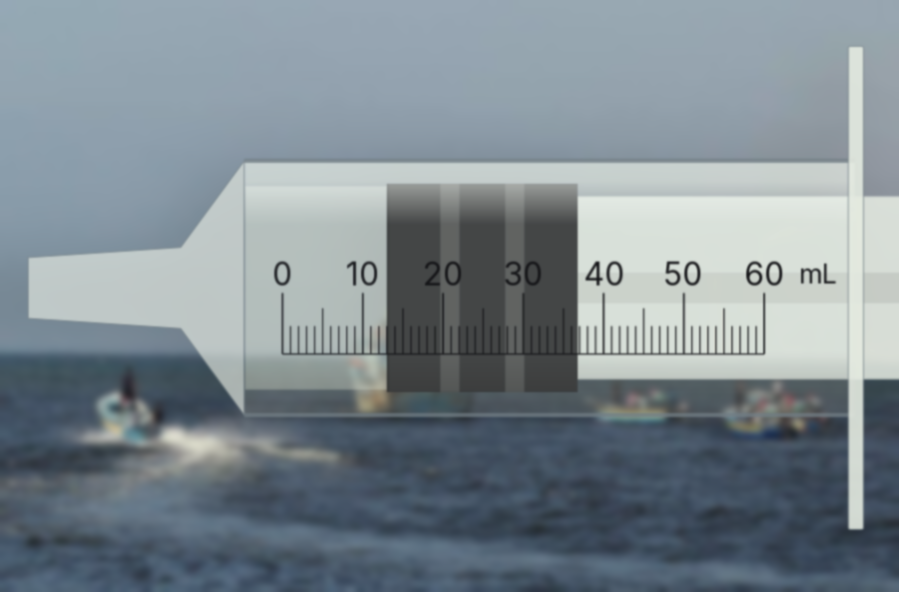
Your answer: **13** mL
